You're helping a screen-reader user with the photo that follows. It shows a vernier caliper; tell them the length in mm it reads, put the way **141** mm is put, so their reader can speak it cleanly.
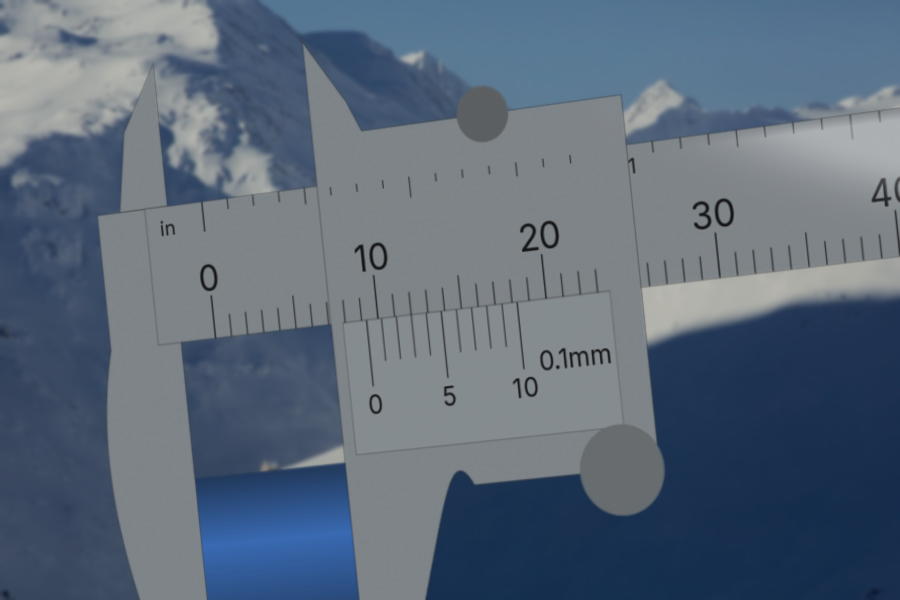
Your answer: **9.3** mm
